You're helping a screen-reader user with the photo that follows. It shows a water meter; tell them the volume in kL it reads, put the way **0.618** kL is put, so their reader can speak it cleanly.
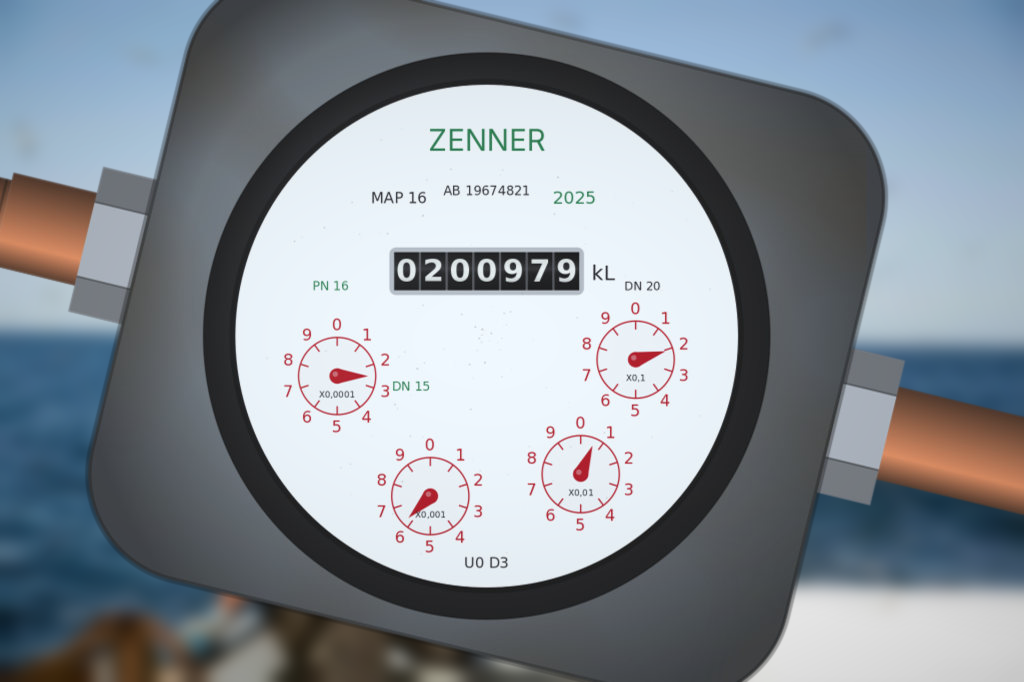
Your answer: **200979.2062** kL
